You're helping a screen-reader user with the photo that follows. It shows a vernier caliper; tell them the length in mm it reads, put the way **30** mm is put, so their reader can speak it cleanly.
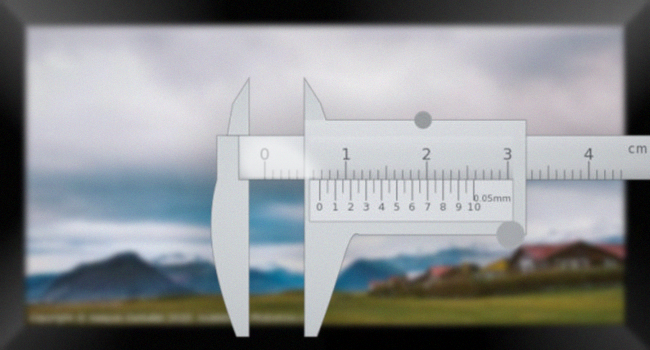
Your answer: **6.8** mm
